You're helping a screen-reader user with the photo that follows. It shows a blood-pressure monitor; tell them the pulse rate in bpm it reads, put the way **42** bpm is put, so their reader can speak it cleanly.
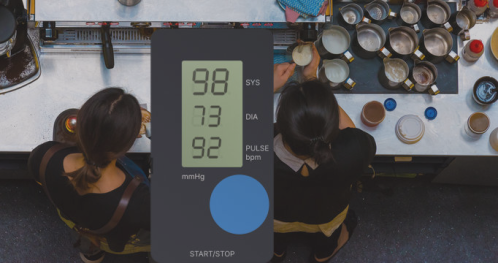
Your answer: **92** bpm
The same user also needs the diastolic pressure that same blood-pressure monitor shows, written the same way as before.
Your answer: **73** mmHg
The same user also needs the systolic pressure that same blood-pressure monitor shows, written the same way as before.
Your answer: **98** mmHg
